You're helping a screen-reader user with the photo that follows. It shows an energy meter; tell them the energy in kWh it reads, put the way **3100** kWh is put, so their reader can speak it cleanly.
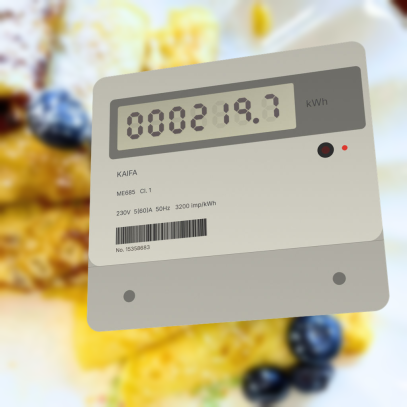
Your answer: **219.7** kWh
